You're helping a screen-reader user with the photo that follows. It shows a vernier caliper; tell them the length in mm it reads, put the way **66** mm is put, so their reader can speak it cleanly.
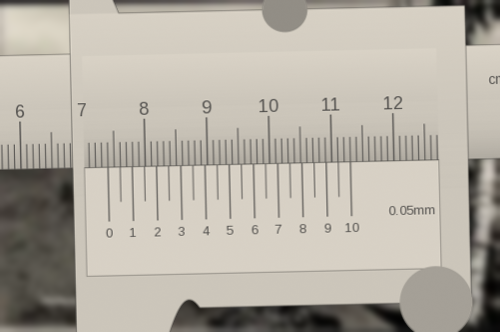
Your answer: **74.0** mm
